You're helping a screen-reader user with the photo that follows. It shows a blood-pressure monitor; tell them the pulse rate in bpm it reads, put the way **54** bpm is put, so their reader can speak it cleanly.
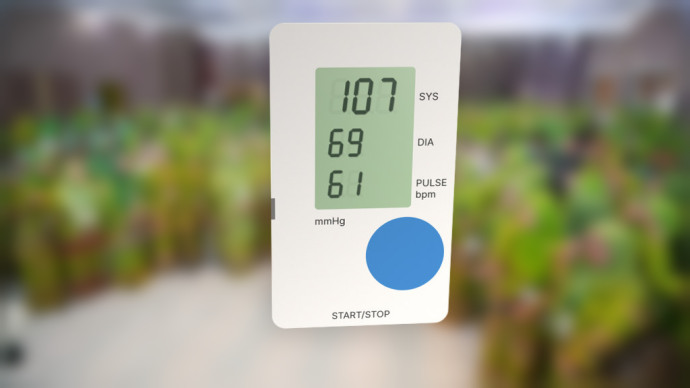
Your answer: **61** bpm
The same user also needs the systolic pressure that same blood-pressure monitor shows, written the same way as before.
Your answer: **107** mmHg
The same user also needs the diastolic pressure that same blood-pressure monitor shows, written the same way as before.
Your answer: **69** mmHg
